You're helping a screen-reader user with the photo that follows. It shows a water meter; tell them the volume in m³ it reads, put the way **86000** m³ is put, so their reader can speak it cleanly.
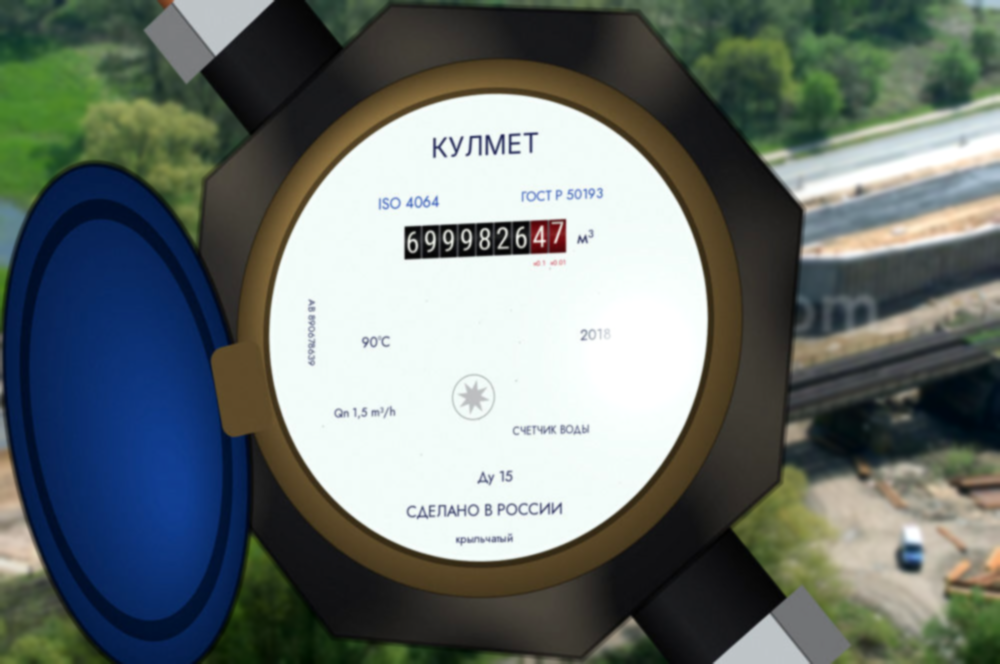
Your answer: **6999826.47** m³
